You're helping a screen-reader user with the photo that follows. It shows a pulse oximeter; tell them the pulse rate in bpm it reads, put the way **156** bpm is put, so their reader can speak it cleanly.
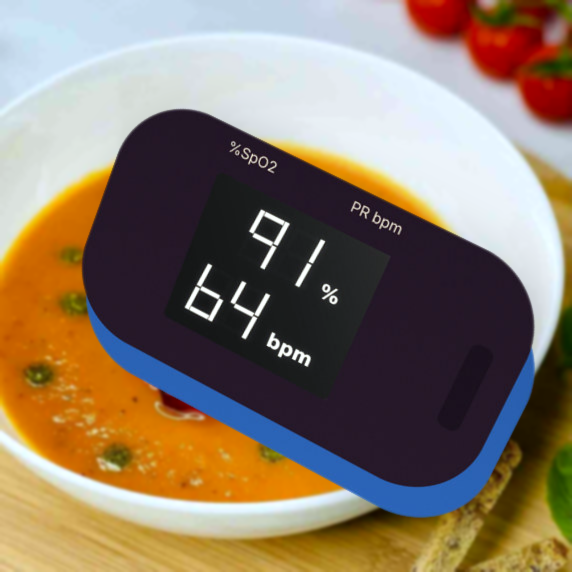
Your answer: **64** bpm
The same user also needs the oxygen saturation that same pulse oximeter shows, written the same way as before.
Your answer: **91** %
